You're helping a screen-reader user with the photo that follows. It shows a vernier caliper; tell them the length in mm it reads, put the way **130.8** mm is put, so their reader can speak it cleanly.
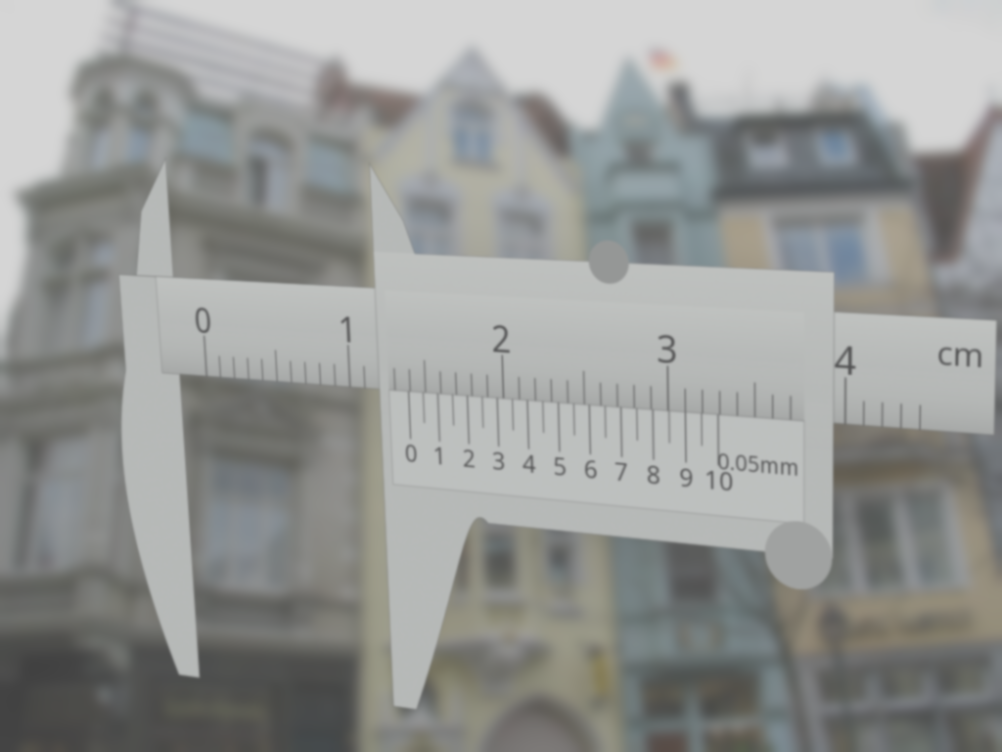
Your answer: **13.9** mm
